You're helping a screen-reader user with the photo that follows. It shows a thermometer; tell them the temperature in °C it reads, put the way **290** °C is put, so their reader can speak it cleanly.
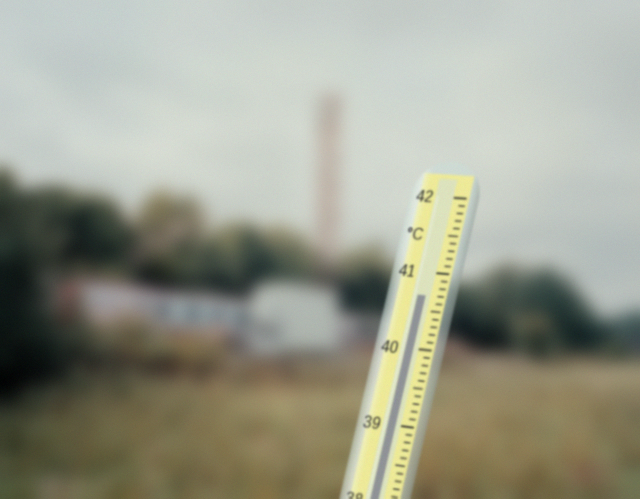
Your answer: **40.7** °C
